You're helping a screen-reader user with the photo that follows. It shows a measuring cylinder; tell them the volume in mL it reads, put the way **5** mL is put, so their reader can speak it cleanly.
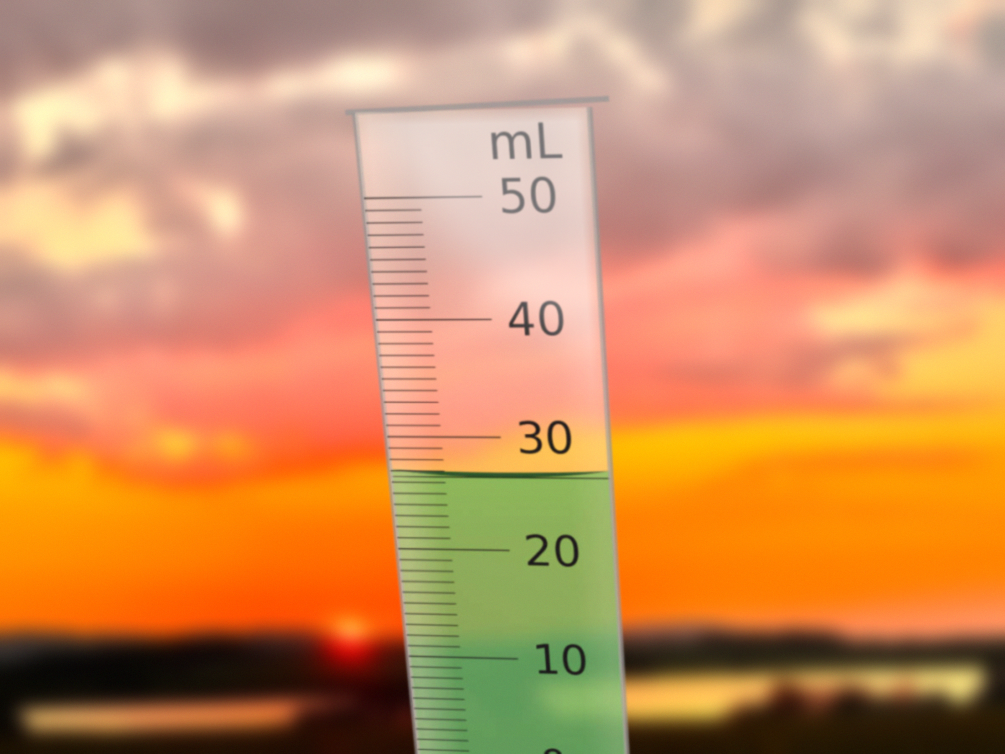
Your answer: **26.5** mL
